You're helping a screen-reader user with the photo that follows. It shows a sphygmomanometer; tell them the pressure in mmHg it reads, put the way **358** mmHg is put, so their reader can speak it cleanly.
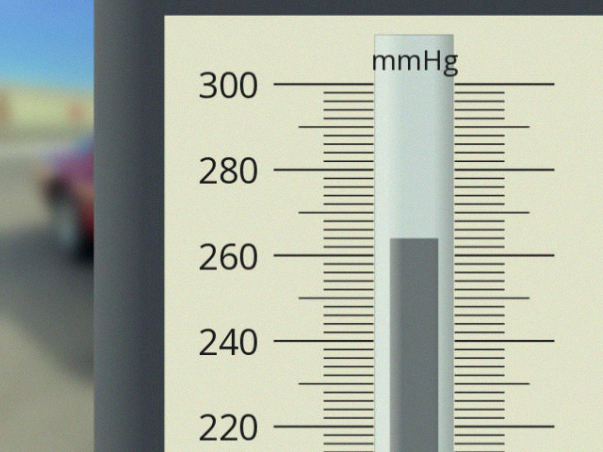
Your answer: **264** mmHg
